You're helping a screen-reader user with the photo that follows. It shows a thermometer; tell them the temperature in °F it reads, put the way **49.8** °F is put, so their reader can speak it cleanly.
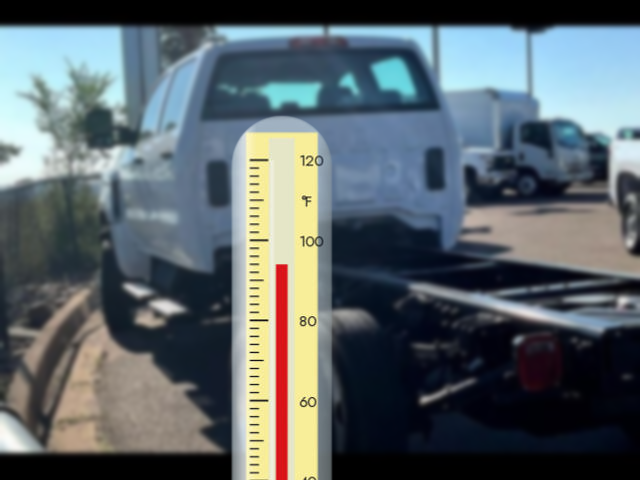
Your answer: **94** °F
